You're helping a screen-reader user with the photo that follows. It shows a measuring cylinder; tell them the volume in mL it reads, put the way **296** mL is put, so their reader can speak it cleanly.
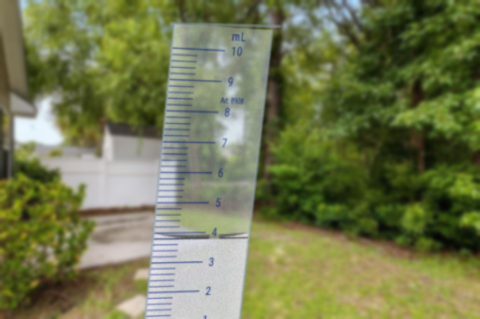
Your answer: **3.8** mL
